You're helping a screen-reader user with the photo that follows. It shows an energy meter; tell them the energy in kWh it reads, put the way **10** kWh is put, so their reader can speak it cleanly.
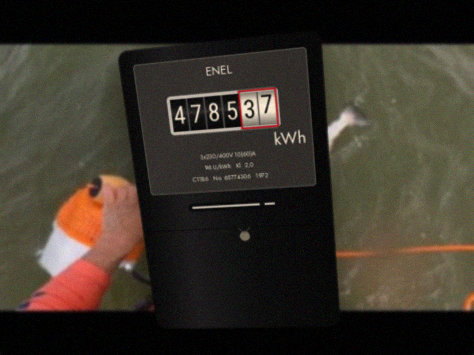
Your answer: **4785.37** kWh
